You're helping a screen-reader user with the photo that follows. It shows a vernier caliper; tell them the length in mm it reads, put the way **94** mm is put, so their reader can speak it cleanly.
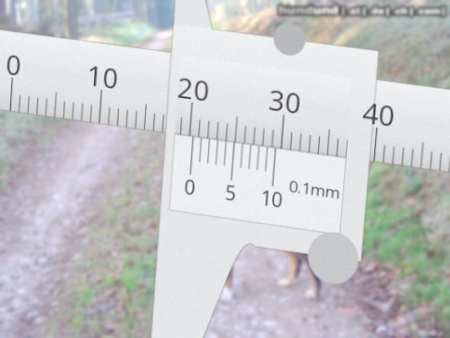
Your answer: **20.4** mm
